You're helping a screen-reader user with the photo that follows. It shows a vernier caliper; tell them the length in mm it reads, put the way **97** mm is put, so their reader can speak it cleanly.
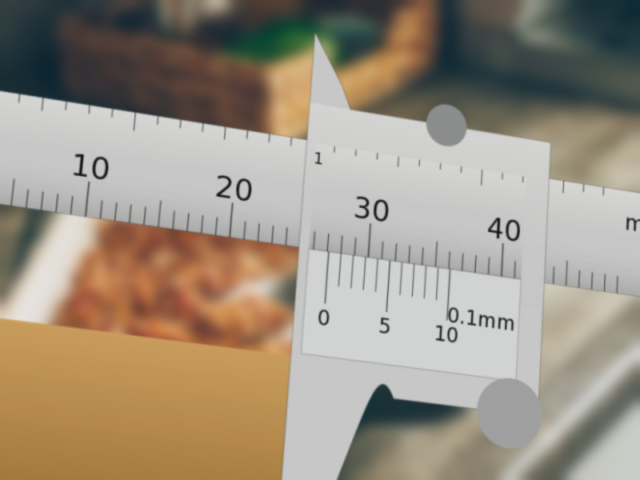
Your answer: **27.1** mm
